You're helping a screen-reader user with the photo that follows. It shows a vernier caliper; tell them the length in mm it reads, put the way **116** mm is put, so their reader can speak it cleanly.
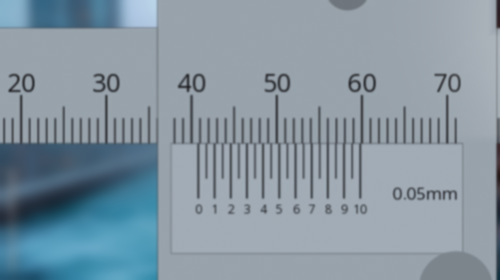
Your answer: **40.8** mm
